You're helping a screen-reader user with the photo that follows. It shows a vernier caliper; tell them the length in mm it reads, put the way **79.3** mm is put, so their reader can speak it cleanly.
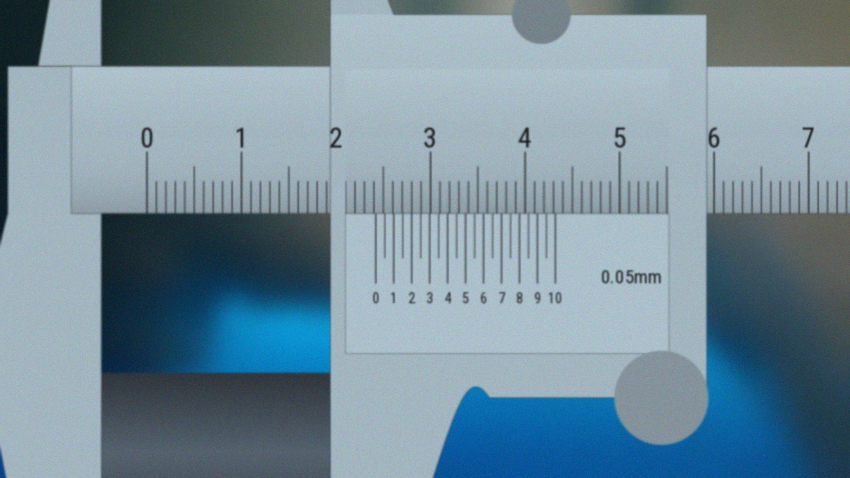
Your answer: **24.2** mm
